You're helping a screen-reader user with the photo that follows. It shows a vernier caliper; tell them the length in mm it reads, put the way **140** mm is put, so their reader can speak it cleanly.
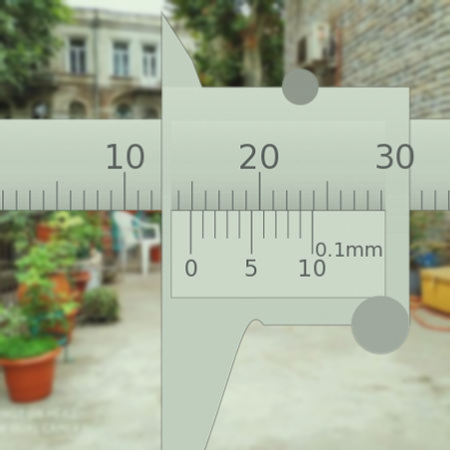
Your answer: **14.9** mm
